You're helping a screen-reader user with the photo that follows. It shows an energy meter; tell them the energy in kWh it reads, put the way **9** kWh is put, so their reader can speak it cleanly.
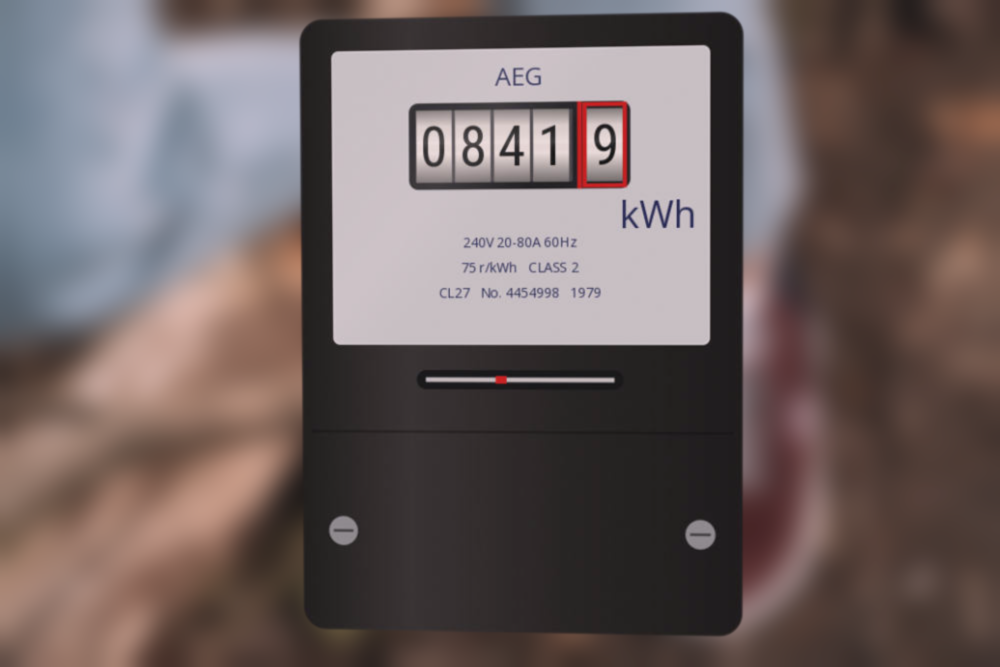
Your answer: **841.9** kWh
